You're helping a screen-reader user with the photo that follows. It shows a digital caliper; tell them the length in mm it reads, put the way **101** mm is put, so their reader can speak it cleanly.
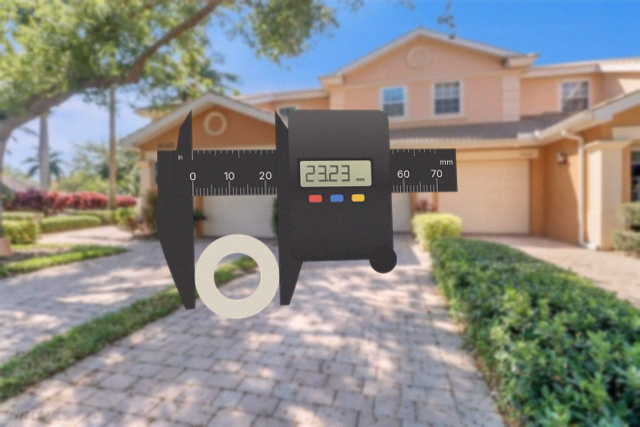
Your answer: **23.23** mm
